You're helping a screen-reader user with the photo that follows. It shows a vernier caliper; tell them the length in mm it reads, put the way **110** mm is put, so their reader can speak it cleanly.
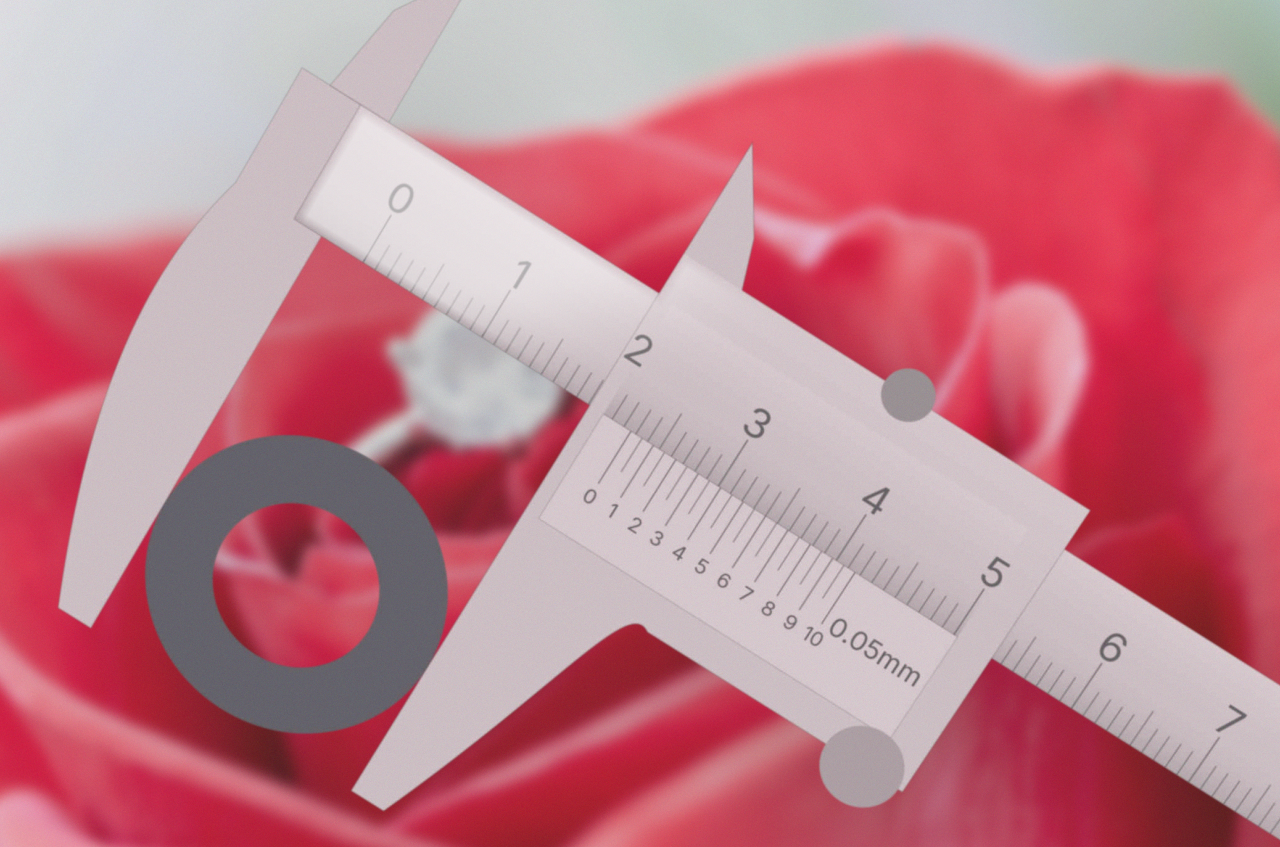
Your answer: **22.6** mm
